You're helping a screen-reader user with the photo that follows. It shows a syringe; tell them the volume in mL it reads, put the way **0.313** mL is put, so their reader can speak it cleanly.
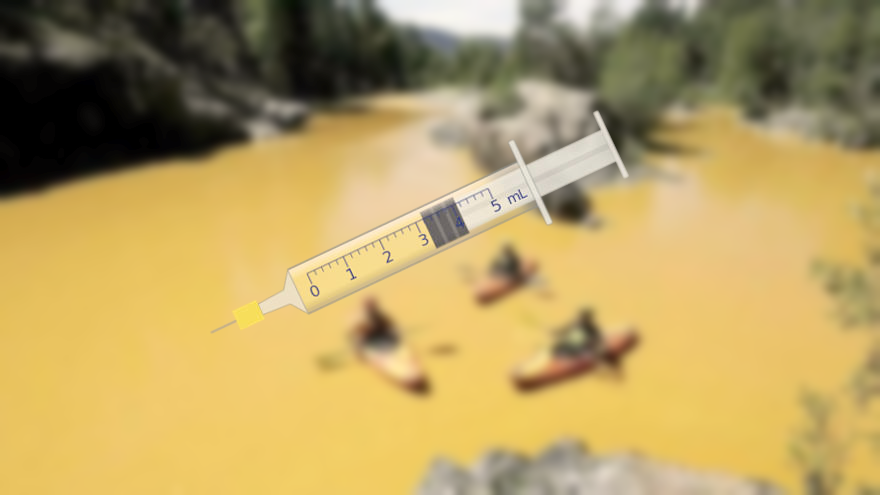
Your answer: **3.2** mL
